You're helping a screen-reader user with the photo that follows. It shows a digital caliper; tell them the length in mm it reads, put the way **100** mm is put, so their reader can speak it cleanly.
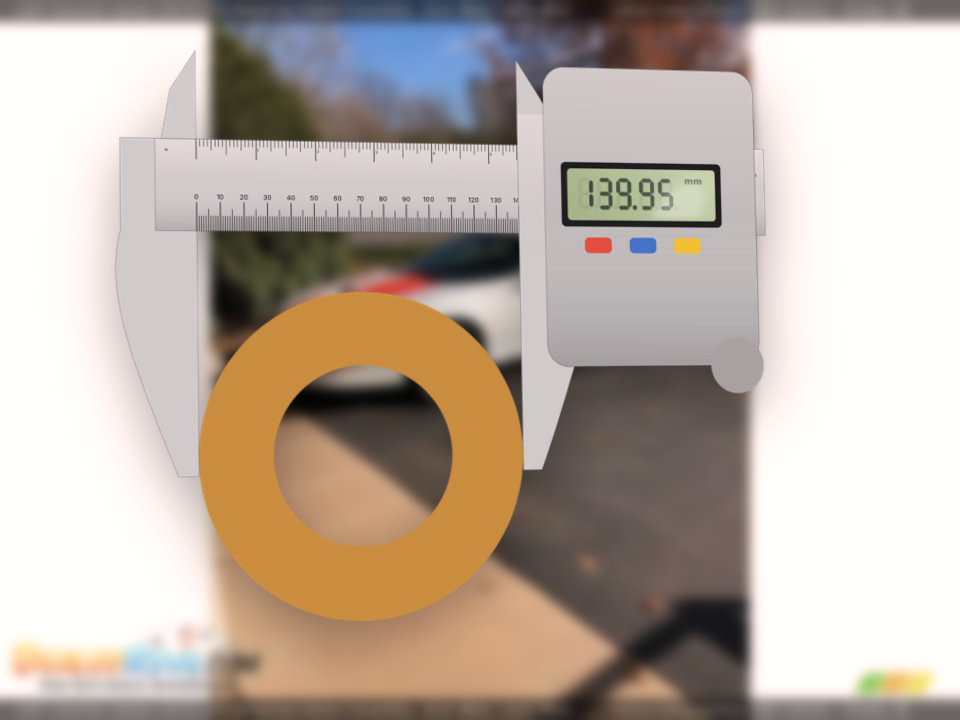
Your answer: **139.95** mm
